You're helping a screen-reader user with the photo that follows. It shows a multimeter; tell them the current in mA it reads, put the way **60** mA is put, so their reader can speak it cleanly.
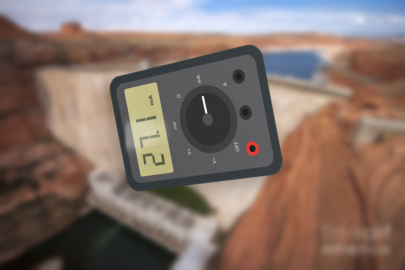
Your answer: **27.1** mA
